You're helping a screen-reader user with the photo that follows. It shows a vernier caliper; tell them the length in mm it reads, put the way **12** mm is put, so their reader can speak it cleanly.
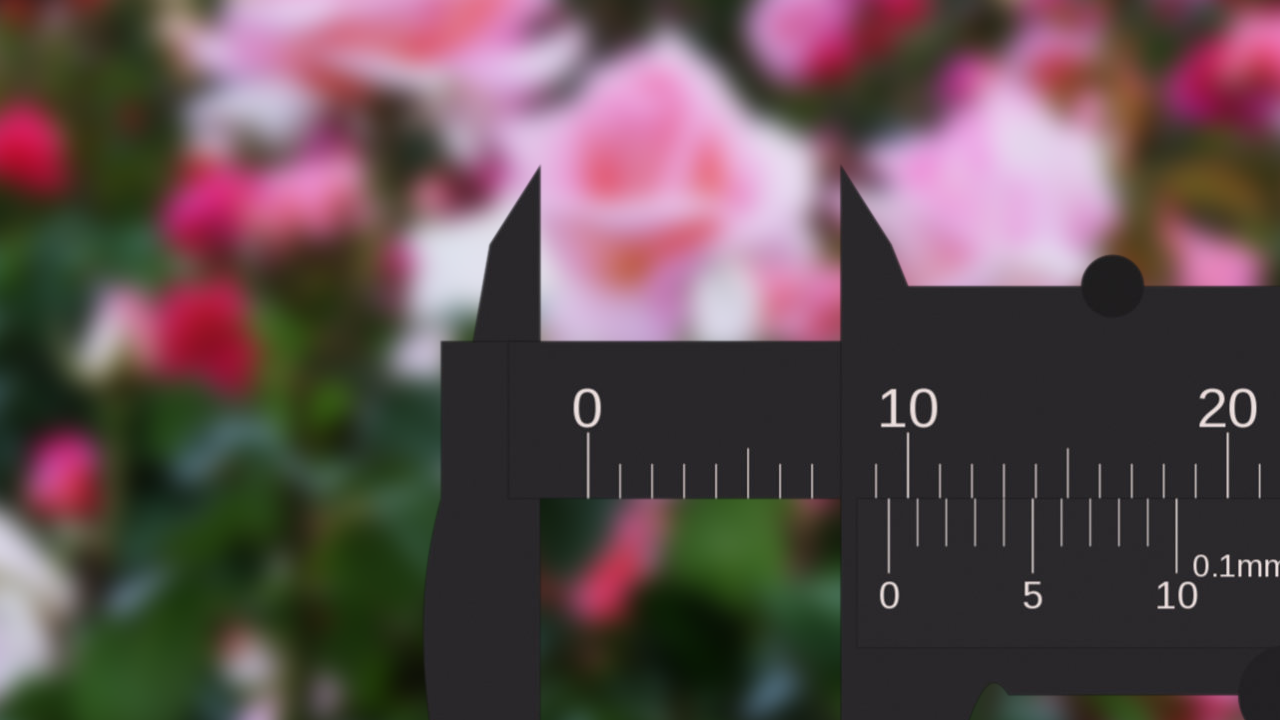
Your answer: **9.4** mm
